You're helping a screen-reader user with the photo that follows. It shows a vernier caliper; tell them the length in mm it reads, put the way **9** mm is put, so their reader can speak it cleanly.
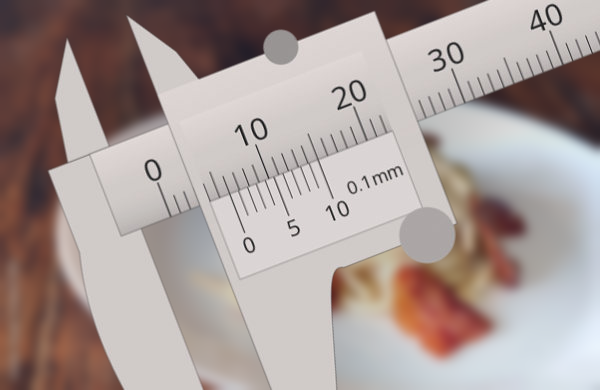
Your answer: **6.0** mm
